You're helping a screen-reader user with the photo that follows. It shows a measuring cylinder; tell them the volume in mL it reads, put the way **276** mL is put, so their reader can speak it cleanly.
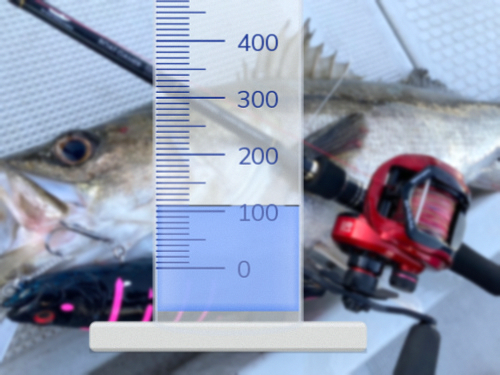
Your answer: **110** mL
